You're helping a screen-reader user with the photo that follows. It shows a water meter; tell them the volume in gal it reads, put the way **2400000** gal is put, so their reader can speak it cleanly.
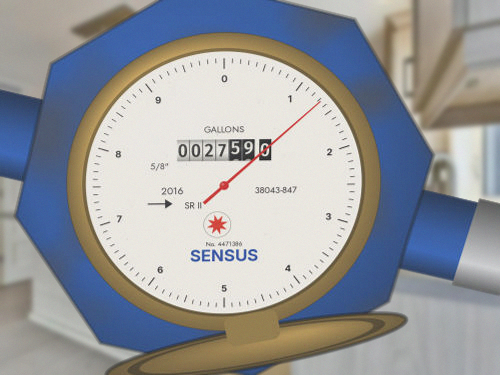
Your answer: **27591.3** gal
